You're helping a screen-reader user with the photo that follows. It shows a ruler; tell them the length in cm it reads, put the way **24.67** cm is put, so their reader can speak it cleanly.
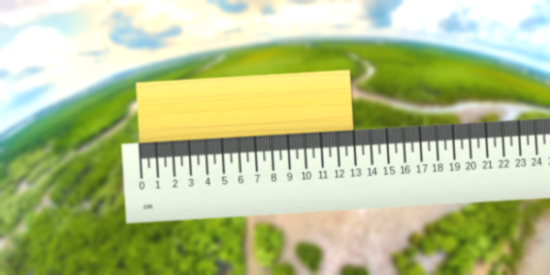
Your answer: **13** cm
